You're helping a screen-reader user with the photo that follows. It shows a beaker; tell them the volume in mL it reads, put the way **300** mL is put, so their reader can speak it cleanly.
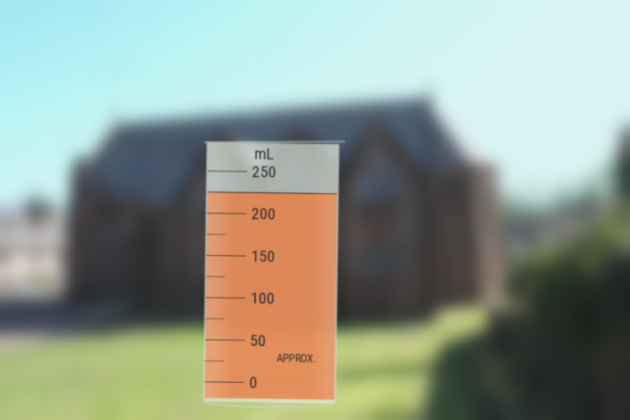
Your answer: **225** mL
